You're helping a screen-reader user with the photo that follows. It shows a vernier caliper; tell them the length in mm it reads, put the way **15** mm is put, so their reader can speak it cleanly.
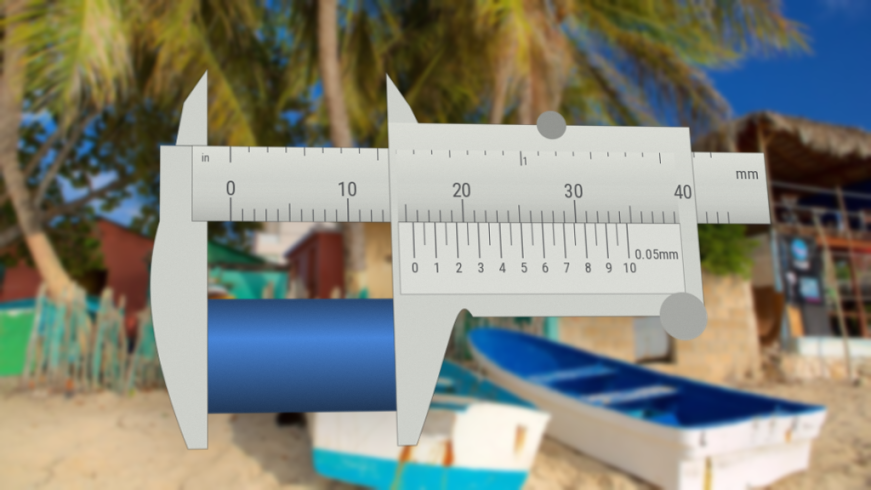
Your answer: **15.6** mm
